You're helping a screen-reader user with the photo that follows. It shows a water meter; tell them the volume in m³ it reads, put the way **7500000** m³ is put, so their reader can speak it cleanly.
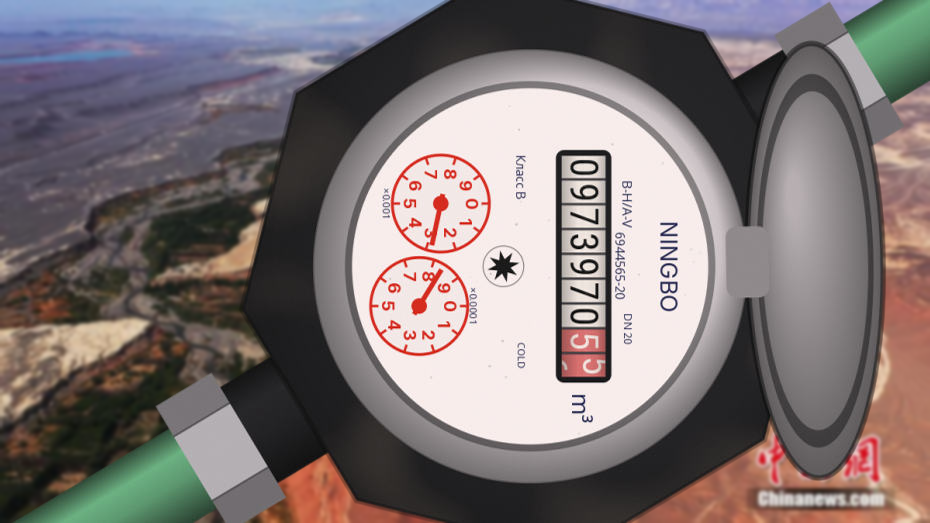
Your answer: **973970.5528** m³
